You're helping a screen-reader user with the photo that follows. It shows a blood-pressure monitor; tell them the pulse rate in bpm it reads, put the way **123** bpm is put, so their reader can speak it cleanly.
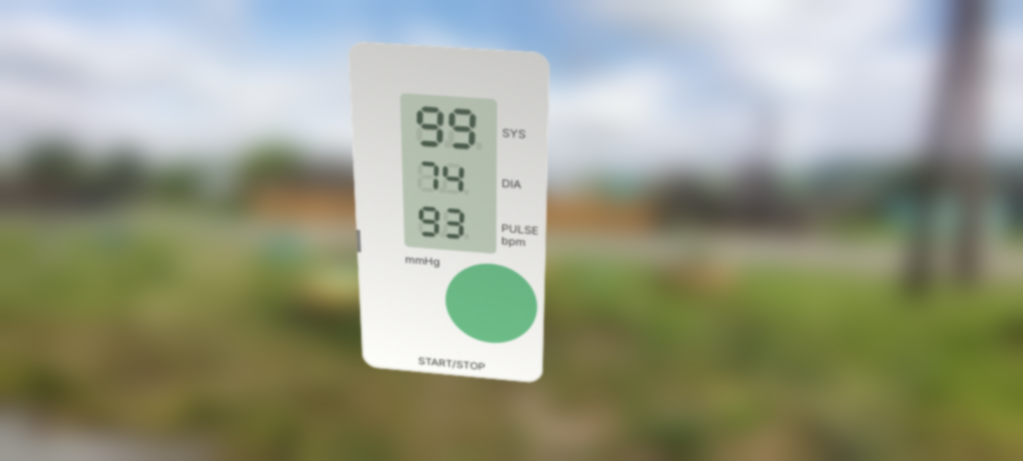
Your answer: **93** bpm
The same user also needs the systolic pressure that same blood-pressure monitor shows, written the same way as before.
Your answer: **99** mmHg
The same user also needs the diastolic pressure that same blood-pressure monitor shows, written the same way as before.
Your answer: **74** mmHg
